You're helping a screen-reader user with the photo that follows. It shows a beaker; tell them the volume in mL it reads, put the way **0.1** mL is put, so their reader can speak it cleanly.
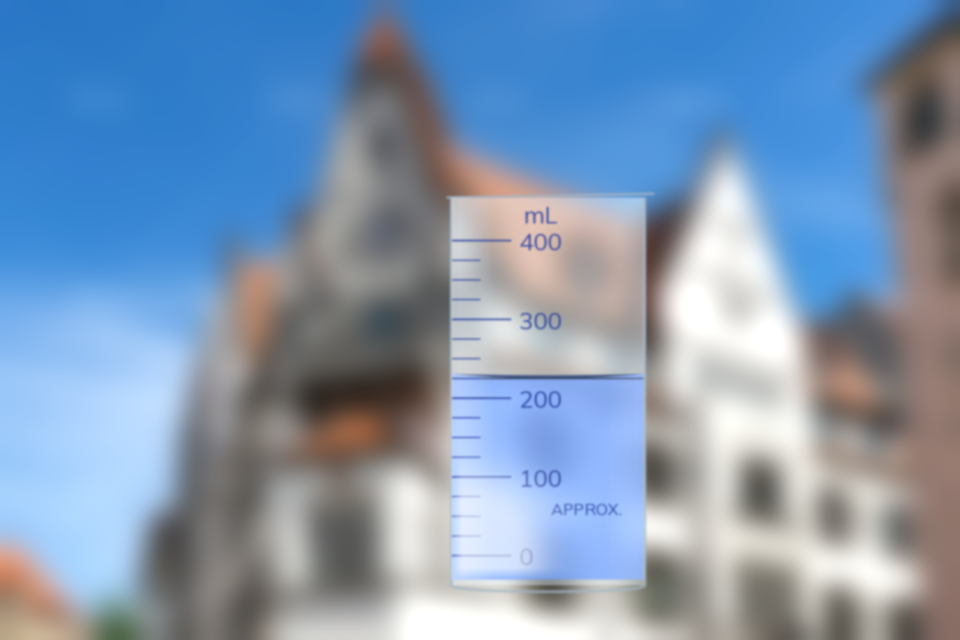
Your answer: **225** mL
